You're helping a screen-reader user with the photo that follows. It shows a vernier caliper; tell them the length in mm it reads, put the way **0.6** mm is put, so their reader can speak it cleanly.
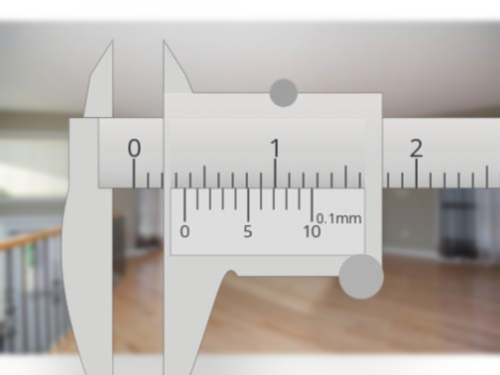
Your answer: **3.6** mm
